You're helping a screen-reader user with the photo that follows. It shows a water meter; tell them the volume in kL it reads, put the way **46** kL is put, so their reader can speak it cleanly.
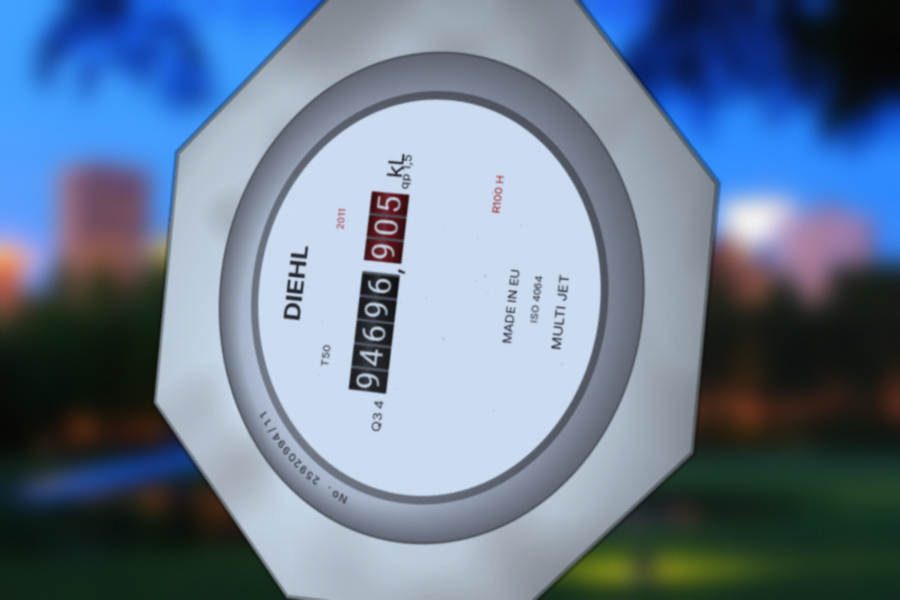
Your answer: **94696.905** kL
